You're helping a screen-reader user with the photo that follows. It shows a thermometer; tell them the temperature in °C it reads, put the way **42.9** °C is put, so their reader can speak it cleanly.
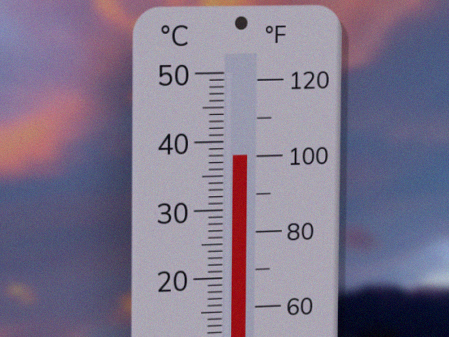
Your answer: **38** °C
